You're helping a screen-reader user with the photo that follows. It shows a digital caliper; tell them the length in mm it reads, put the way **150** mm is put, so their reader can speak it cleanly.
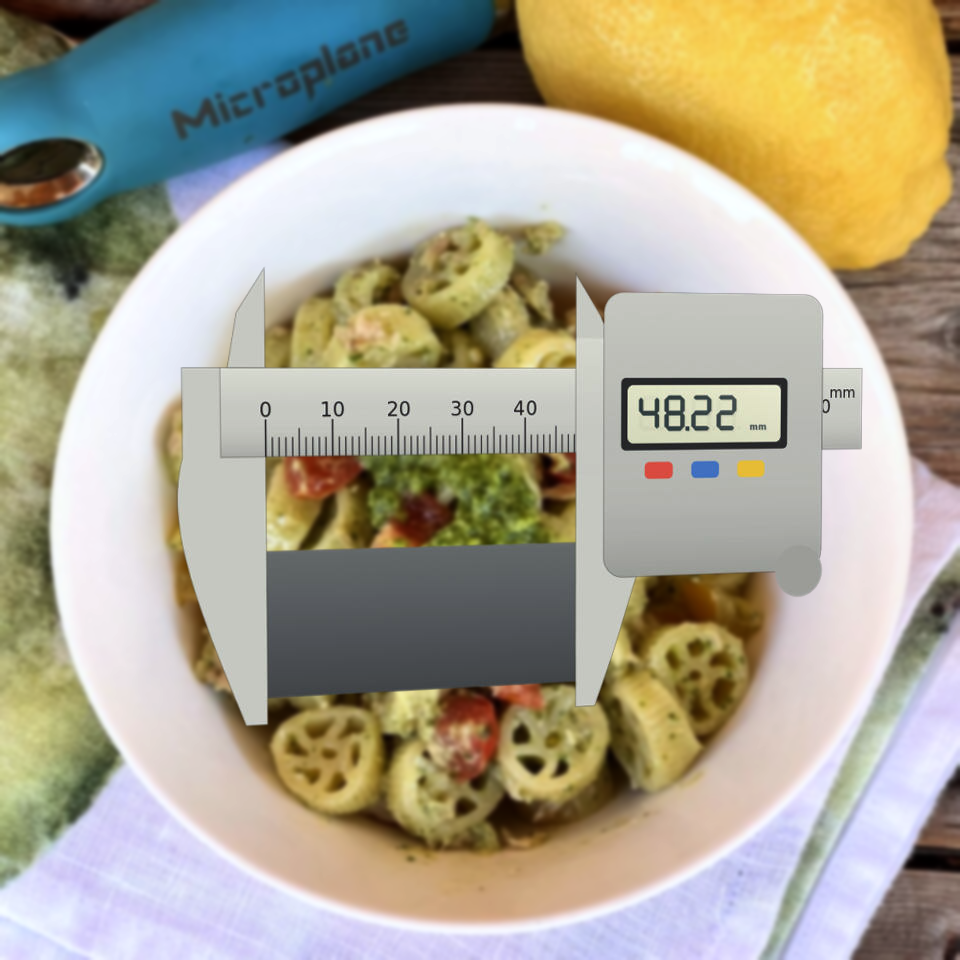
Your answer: **48.22** mm
